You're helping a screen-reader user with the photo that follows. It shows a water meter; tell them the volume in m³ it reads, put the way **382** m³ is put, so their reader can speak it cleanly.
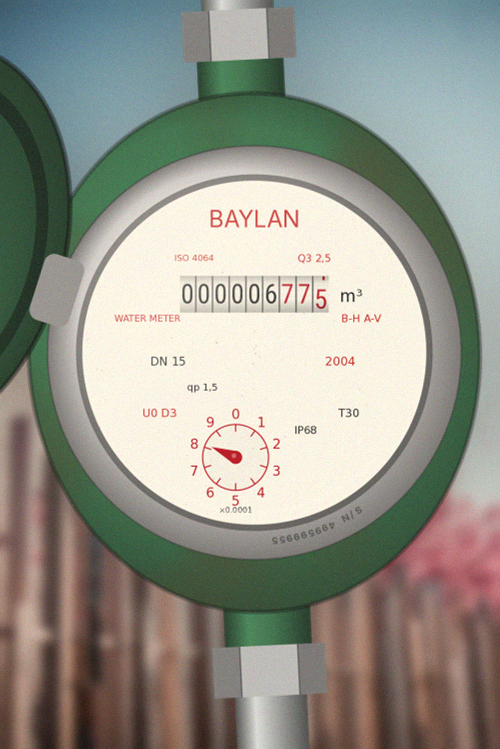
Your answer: **6.7748** m³
